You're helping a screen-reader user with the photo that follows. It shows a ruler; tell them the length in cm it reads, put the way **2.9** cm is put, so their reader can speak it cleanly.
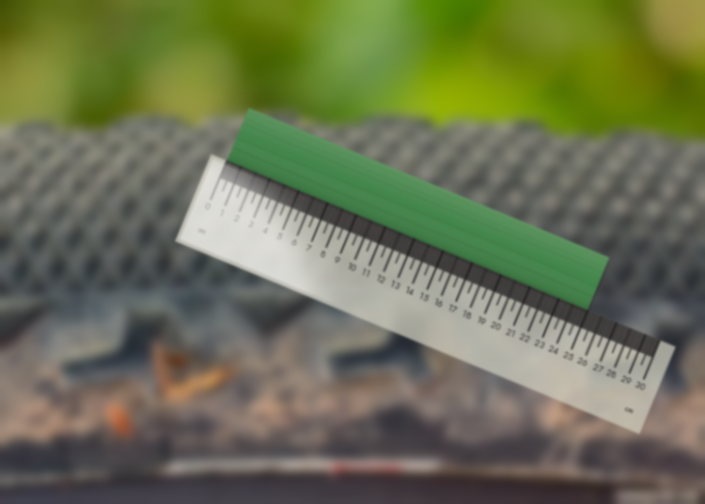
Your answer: **25** cm
